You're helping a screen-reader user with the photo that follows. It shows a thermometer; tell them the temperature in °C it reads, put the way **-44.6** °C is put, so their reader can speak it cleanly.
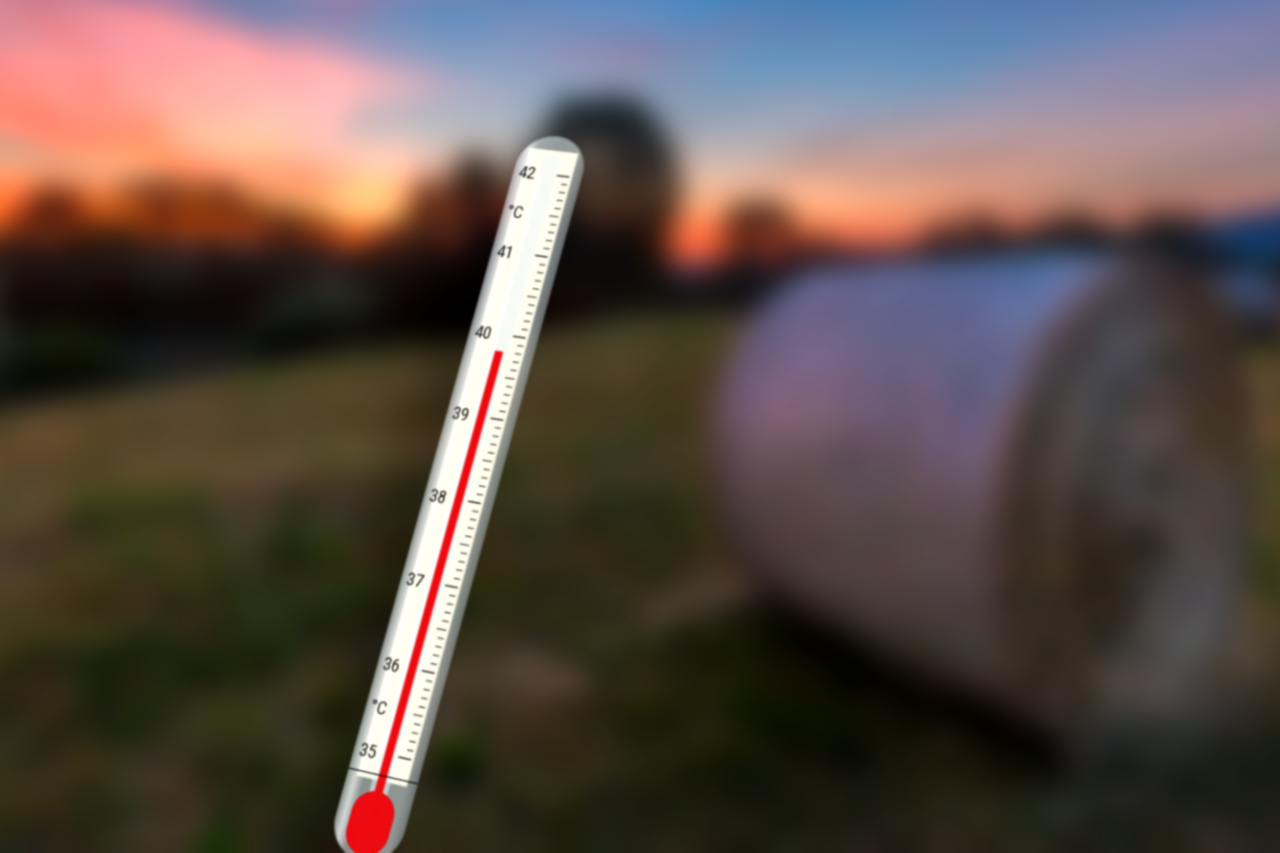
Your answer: **39.8** °C
